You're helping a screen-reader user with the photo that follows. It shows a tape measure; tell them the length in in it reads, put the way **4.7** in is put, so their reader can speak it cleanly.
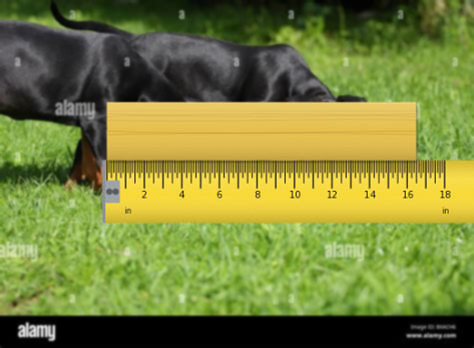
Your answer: **16.5** in
